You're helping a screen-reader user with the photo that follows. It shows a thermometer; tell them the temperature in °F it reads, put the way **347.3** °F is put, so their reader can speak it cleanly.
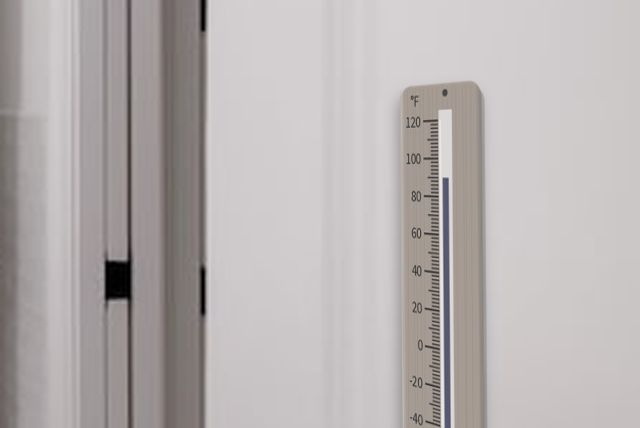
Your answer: **90** °F
